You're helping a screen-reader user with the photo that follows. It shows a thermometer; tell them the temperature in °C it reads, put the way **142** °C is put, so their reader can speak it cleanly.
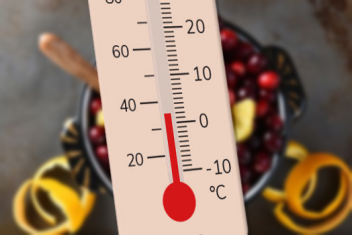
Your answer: **2** °C
